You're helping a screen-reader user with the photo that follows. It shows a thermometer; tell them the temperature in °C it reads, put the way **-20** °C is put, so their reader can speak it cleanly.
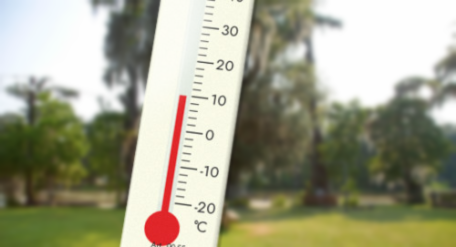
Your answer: **10** °C
